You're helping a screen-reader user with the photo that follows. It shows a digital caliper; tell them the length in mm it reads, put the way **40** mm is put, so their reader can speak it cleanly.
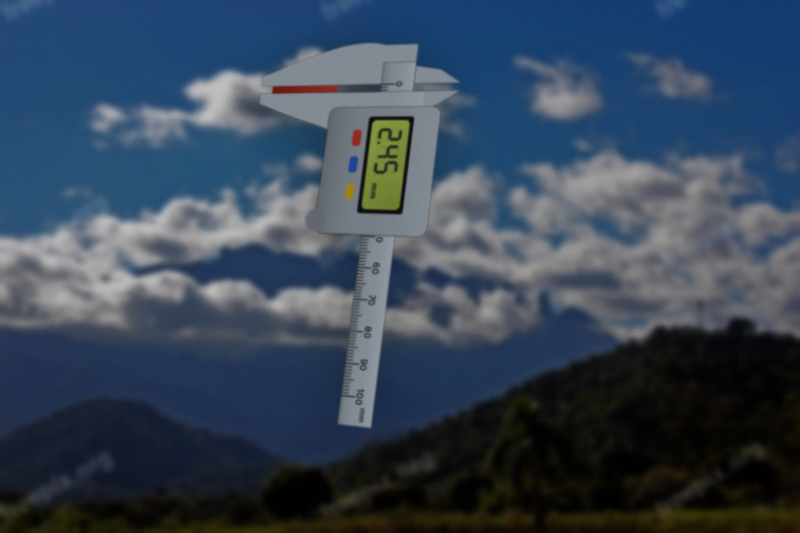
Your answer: **2.45** mm
